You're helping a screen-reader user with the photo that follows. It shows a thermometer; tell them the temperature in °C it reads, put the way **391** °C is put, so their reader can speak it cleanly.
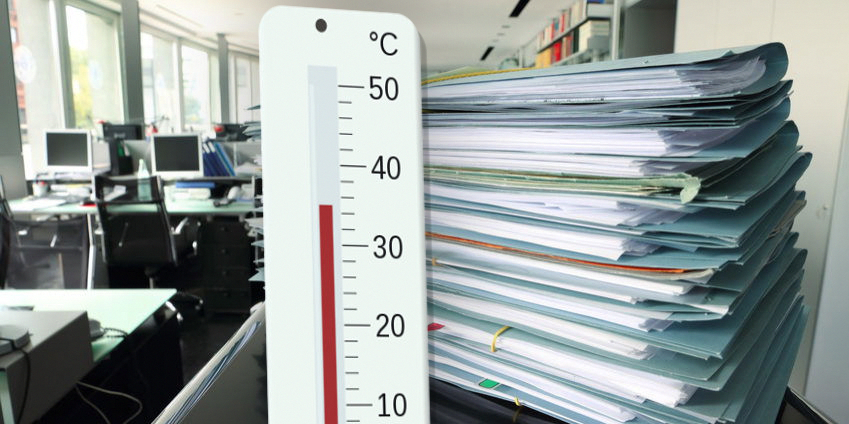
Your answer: **35** °C
